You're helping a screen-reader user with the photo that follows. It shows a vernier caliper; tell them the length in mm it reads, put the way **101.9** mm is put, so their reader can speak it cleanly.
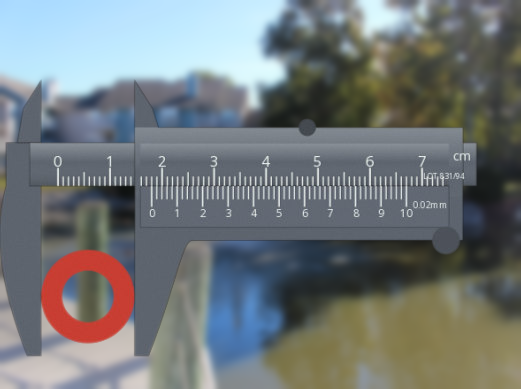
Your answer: **18.0** mm
